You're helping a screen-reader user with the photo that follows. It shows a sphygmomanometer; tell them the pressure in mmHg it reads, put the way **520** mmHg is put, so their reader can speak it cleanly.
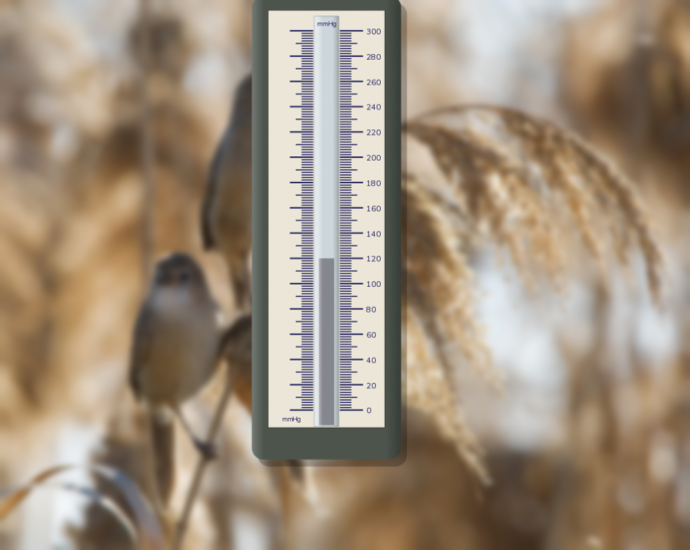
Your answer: **120** mmHg
